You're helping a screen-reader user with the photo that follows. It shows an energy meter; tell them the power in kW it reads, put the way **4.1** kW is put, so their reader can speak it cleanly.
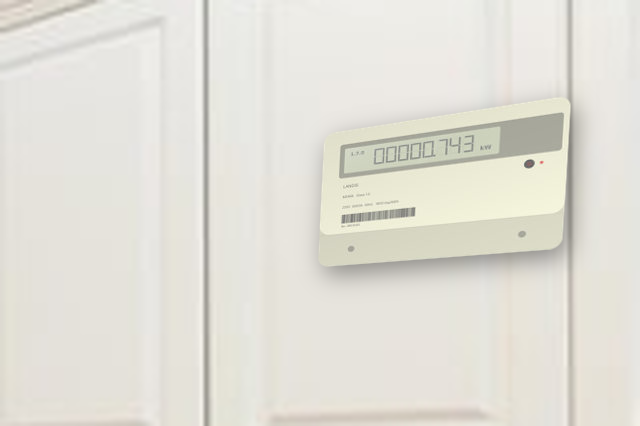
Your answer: **0.743** kW
